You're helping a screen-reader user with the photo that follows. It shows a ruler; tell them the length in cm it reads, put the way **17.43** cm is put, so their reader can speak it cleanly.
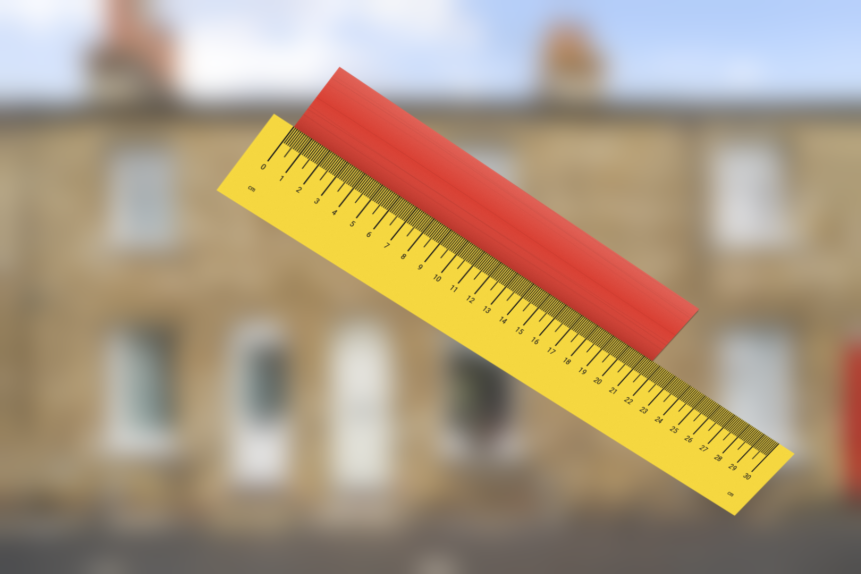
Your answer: **21.5** cm
